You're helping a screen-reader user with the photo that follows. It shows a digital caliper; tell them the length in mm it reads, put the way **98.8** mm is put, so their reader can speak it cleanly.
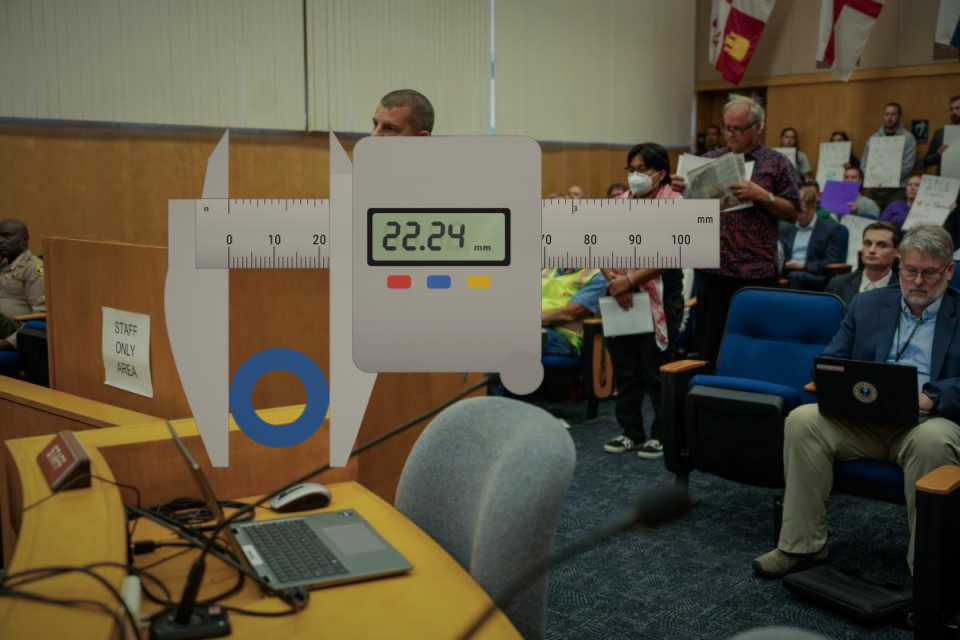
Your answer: **22.24** mm
